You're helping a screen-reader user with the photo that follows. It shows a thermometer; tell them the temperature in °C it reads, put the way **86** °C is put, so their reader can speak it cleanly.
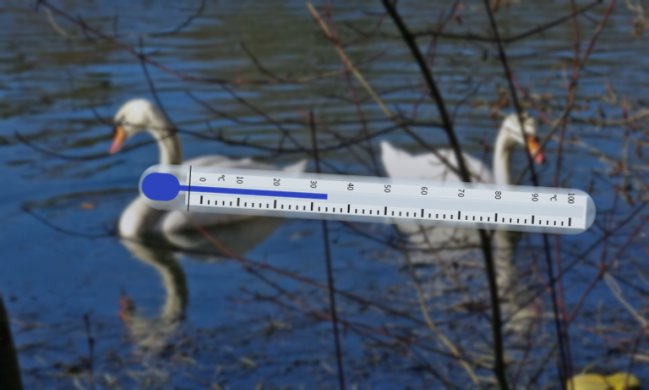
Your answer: **34** °C
